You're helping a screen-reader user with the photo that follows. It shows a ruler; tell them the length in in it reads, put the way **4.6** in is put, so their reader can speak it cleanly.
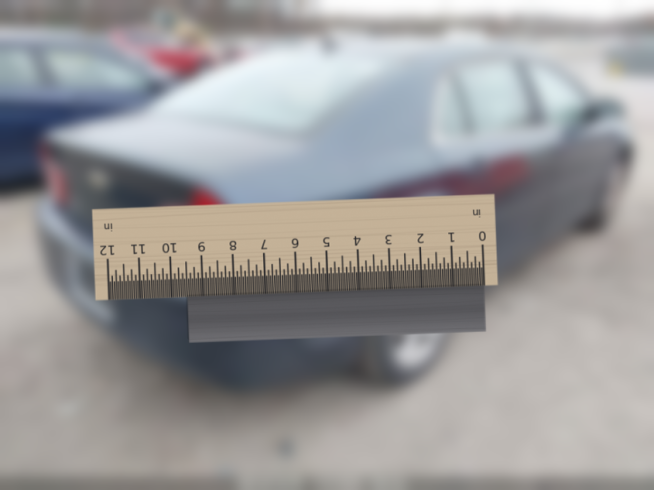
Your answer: **9.5** in
